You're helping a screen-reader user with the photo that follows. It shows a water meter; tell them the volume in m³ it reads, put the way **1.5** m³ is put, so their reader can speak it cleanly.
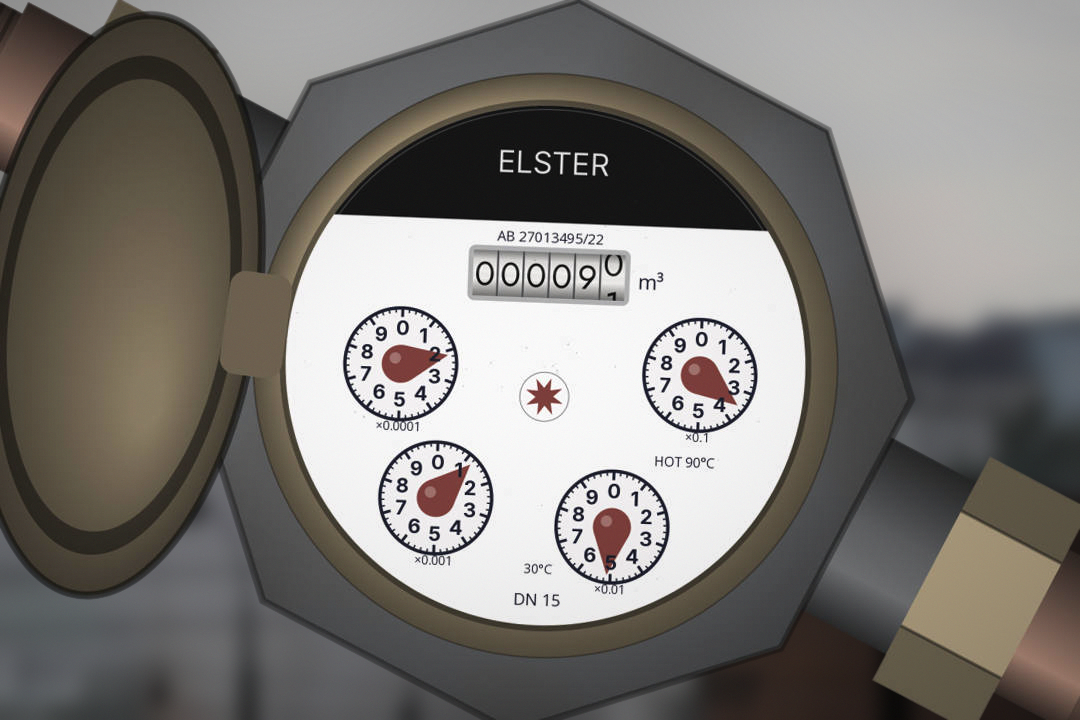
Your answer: **90.3512** m³
